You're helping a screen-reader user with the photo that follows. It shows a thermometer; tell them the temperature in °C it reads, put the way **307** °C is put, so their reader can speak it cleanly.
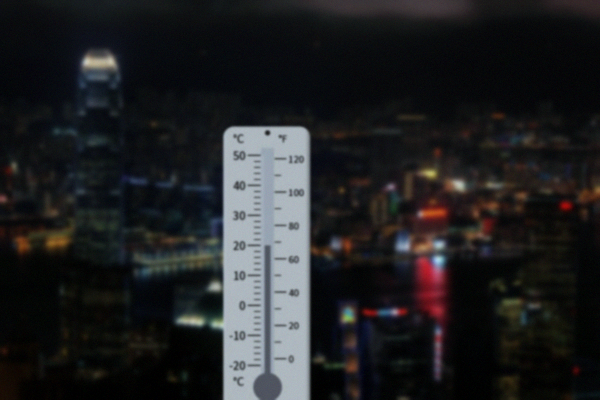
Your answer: **20** °C
